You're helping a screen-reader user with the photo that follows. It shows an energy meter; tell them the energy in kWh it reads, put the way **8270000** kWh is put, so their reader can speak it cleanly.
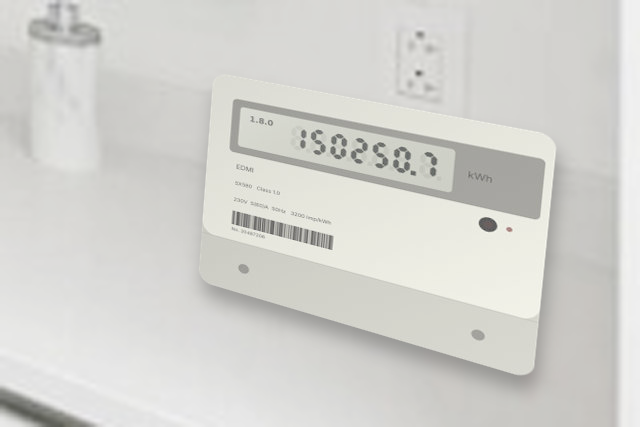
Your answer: **150250.7** kWh
